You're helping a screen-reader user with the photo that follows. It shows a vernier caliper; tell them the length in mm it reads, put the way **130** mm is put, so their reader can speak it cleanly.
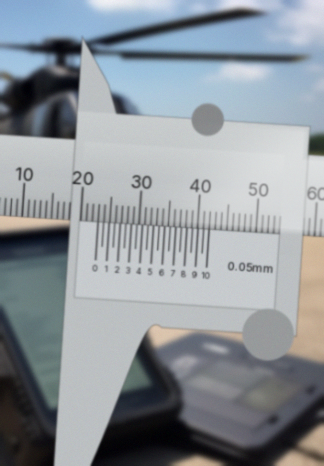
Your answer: **23.0** mm
